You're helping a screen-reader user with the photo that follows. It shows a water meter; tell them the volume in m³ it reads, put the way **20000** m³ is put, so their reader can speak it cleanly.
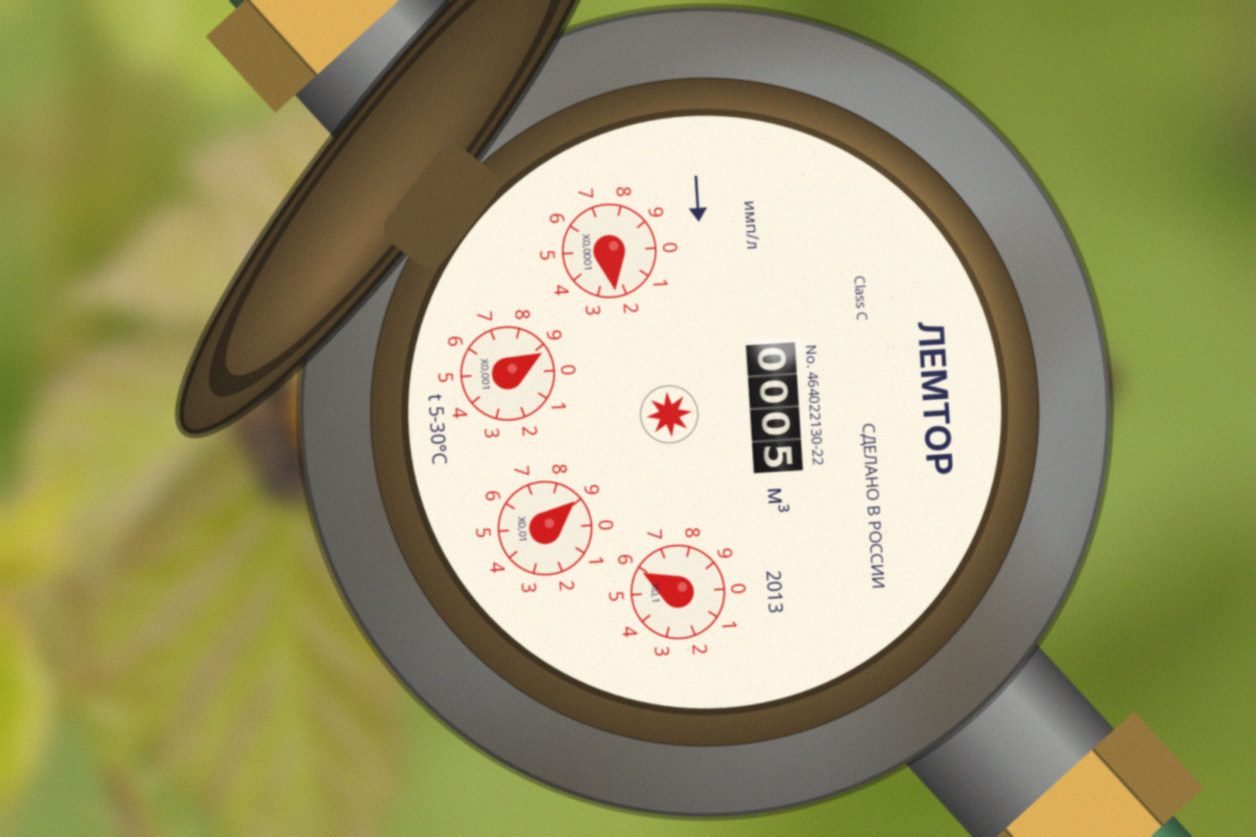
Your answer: **5.5892** m³
